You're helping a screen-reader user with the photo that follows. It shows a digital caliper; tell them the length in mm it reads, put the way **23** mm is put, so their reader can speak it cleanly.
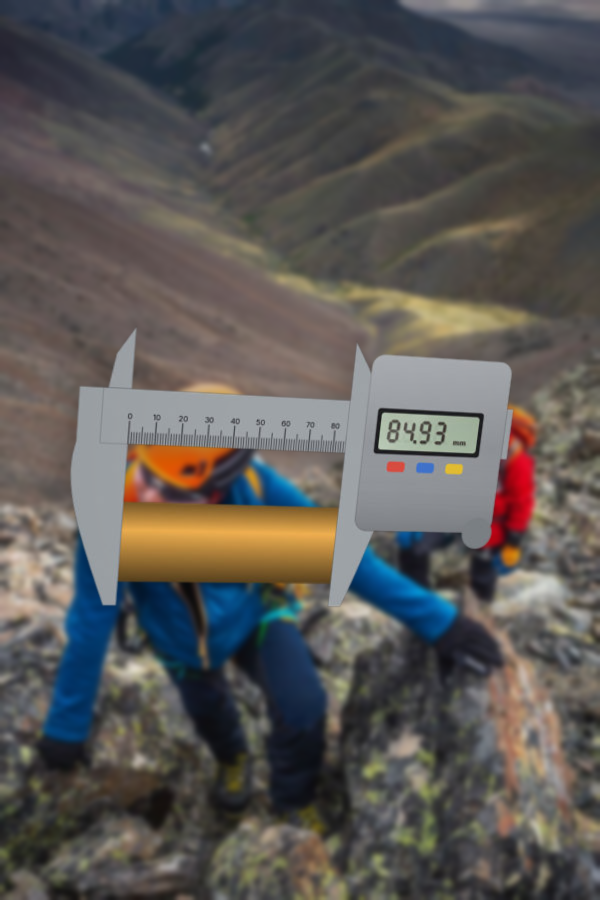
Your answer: **84.93** mm
